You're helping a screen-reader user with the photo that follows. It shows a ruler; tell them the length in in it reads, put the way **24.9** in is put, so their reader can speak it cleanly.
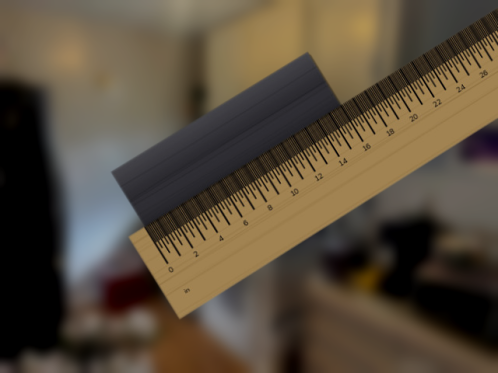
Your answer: **16** in
